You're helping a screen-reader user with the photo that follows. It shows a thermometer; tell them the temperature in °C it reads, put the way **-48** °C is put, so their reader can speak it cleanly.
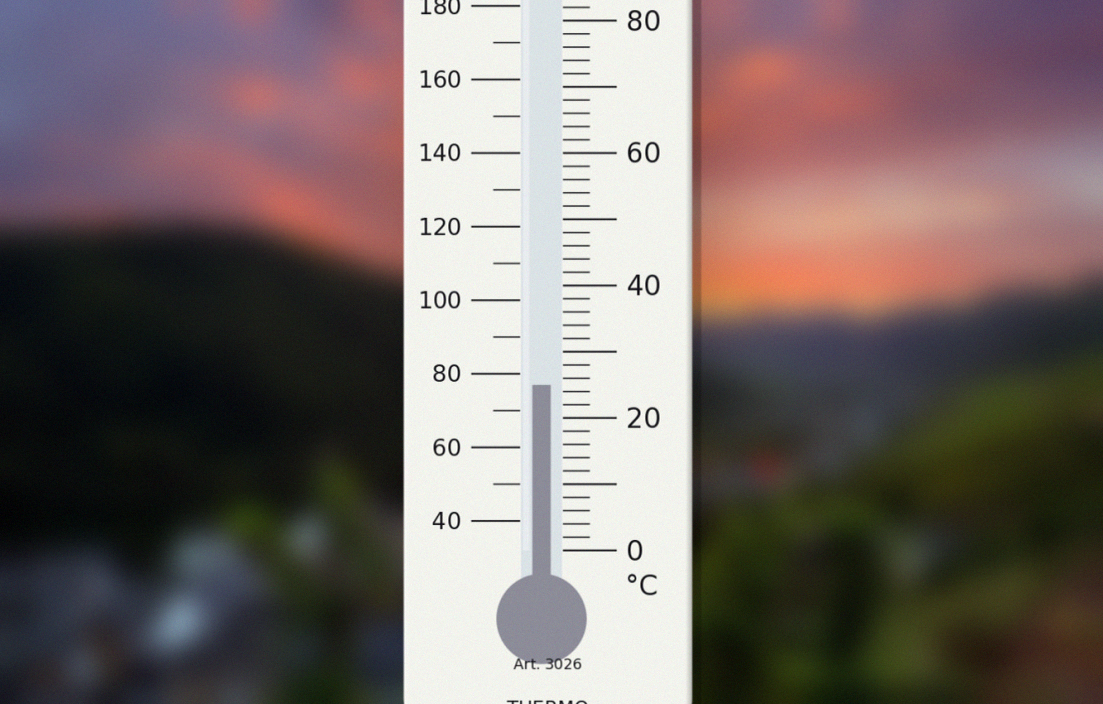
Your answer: **25** °C
